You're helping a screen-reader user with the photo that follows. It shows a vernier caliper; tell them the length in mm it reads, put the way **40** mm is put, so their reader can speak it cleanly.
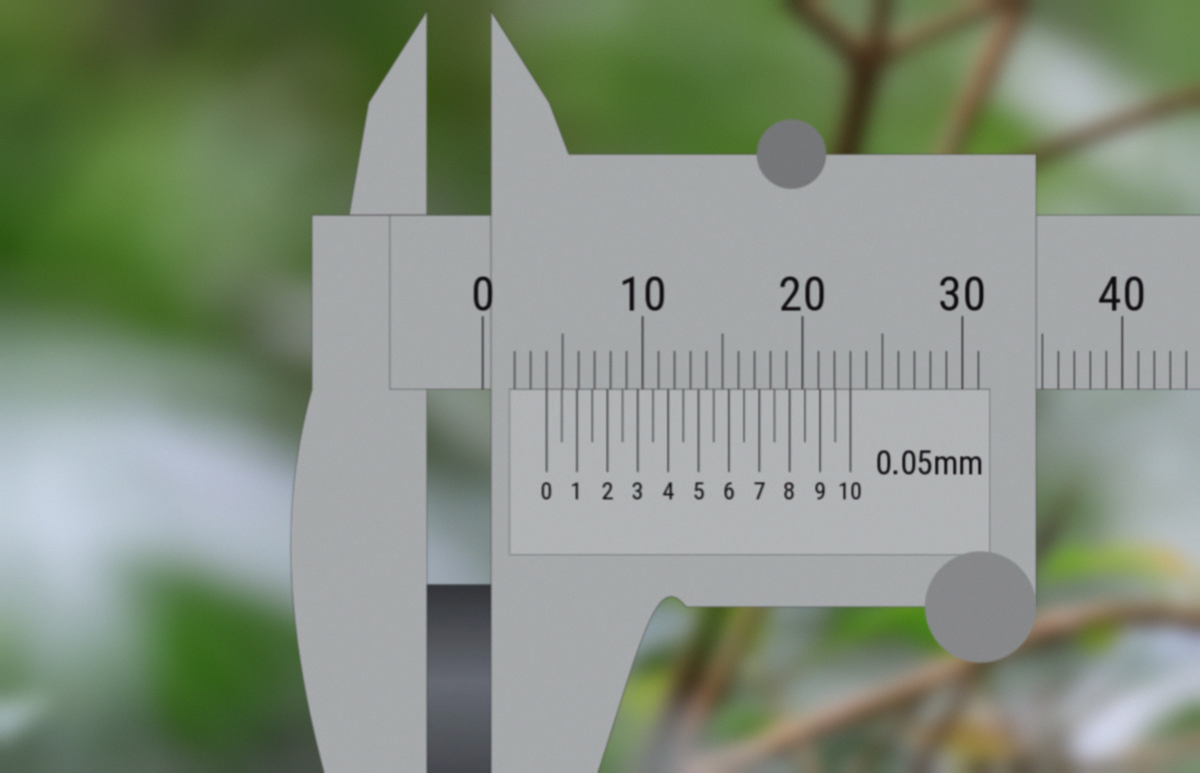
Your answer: **4.0** mm
